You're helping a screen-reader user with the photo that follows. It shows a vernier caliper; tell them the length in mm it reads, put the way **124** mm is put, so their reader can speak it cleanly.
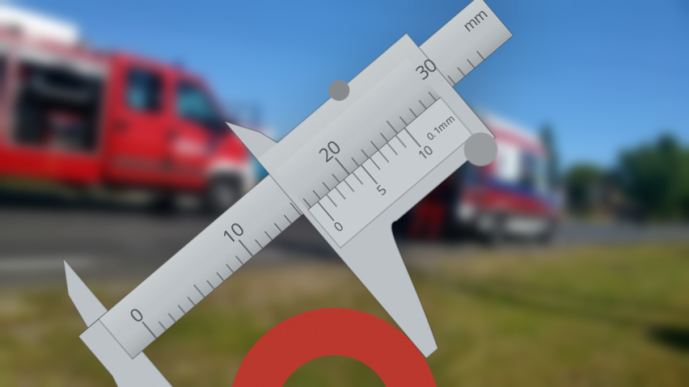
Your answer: **16.7** mm
